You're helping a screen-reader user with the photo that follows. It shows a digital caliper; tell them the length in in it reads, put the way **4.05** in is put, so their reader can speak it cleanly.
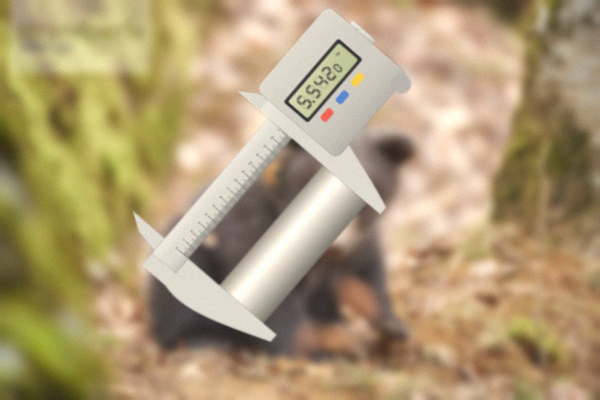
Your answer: **5.5420** in
